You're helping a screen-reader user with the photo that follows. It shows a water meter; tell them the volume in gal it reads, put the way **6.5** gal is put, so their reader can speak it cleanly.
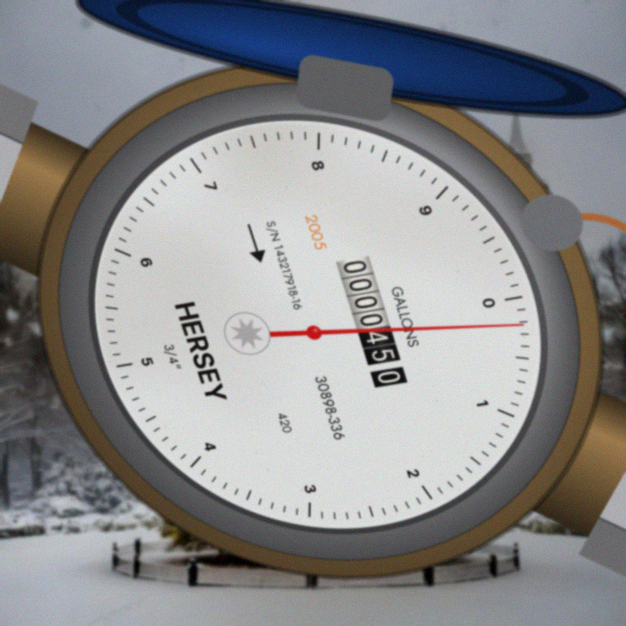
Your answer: **450.2** gal
